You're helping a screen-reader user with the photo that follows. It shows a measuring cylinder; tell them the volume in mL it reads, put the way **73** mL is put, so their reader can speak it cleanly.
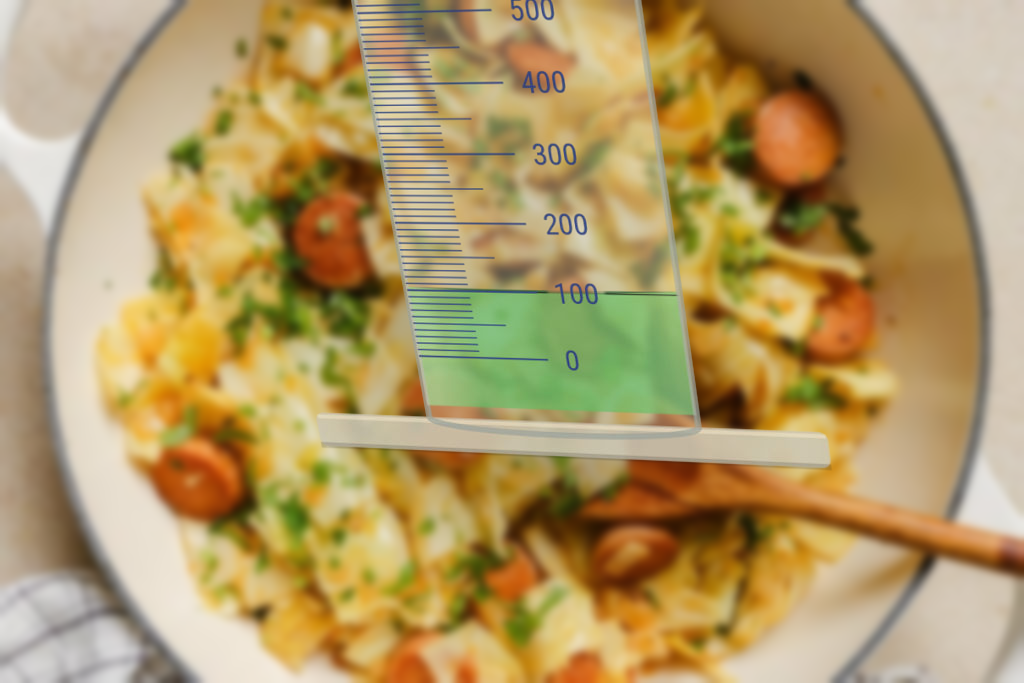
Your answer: **100** mL
